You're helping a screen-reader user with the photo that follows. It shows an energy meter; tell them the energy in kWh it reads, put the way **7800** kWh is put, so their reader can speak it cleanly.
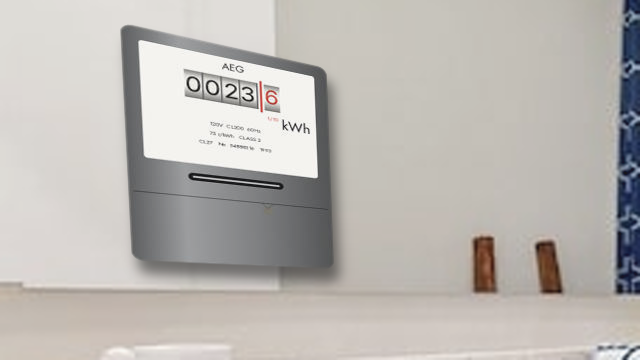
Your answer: **23.6** kWh
